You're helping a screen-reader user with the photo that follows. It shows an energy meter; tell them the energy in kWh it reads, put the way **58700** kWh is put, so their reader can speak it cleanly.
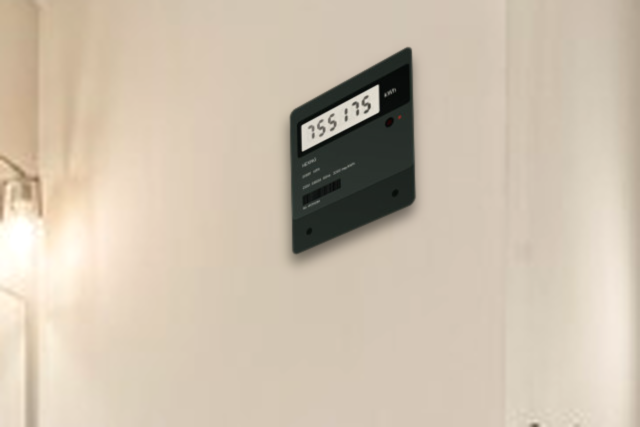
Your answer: **755175** kWh
